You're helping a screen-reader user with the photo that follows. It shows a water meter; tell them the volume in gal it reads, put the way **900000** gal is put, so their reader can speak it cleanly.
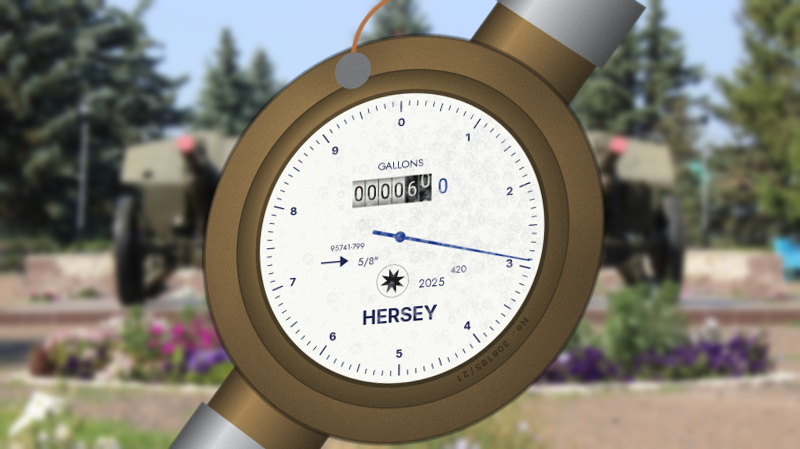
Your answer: **602.9** gal
